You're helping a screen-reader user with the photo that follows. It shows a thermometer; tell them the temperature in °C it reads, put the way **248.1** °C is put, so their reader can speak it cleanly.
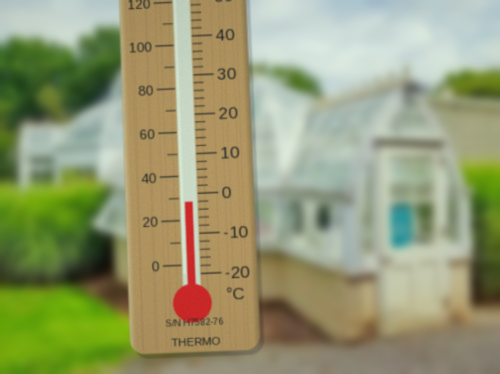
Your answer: **-2** °C
